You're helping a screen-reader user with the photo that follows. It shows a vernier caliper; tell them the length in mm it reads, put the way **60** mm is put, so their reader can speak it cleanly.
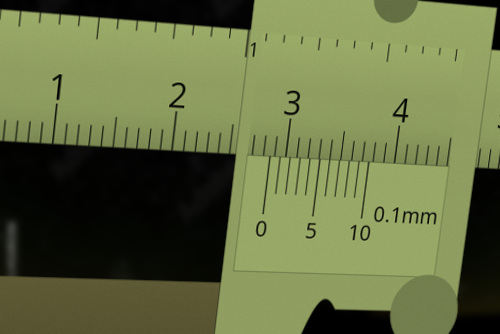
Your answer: **28.6** mm
